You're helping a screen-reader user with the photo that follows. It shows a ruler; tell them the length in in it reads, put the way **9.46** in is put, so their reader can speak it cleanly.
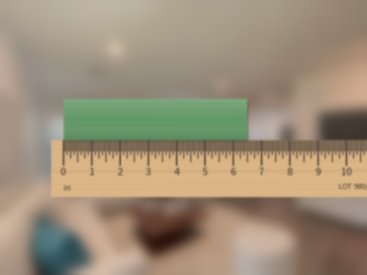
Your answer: **6.5** in
